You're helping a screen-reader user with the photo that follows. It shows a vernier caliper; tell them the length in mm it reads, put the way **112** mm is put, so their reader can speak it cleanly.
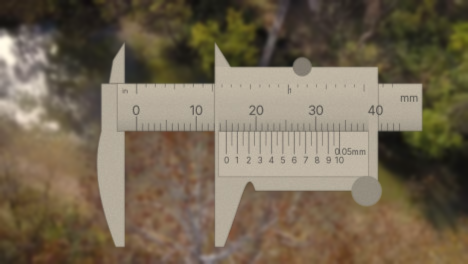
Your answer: **15.0** mm
